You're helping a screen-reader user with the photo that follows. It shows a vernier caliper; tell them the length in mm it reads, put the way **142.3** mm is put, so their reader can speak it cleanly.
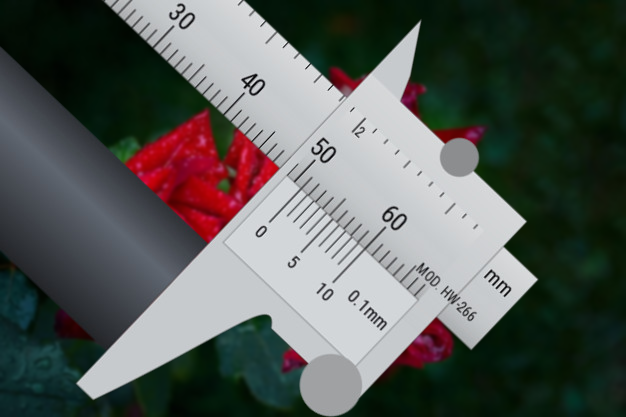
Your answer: **51.0** mm
